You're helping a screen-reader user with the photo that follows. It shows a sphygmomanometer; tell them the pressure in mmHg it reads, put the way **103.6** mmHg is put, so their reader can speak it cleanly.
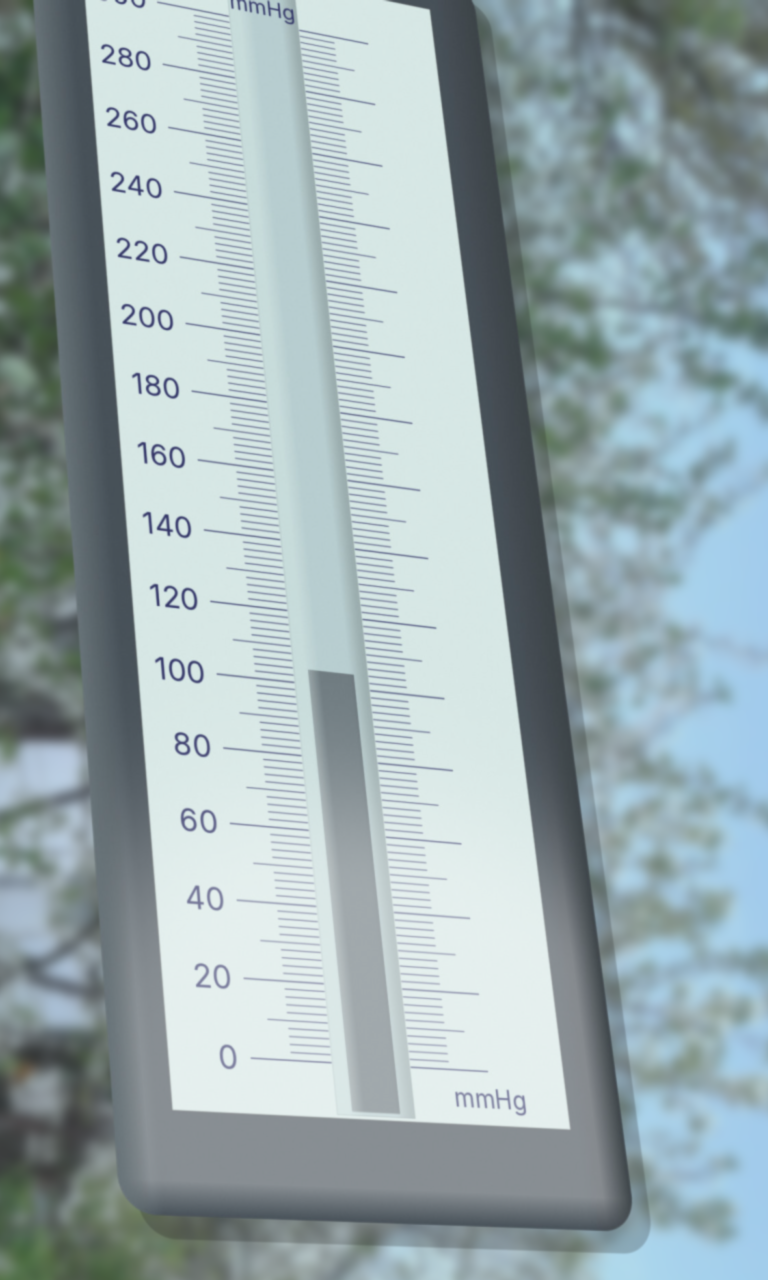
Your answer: **104** mmHg
